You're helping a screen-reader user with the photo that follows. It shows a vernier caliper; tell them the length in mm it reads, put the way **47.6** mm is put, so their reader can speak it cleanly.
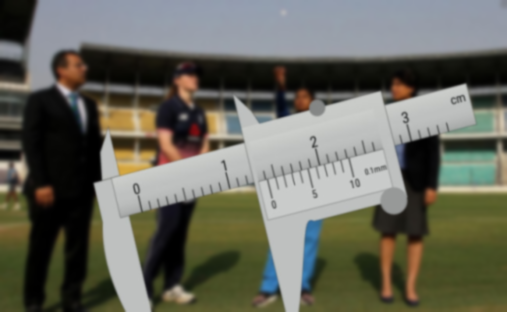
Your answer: **14.2** mm
